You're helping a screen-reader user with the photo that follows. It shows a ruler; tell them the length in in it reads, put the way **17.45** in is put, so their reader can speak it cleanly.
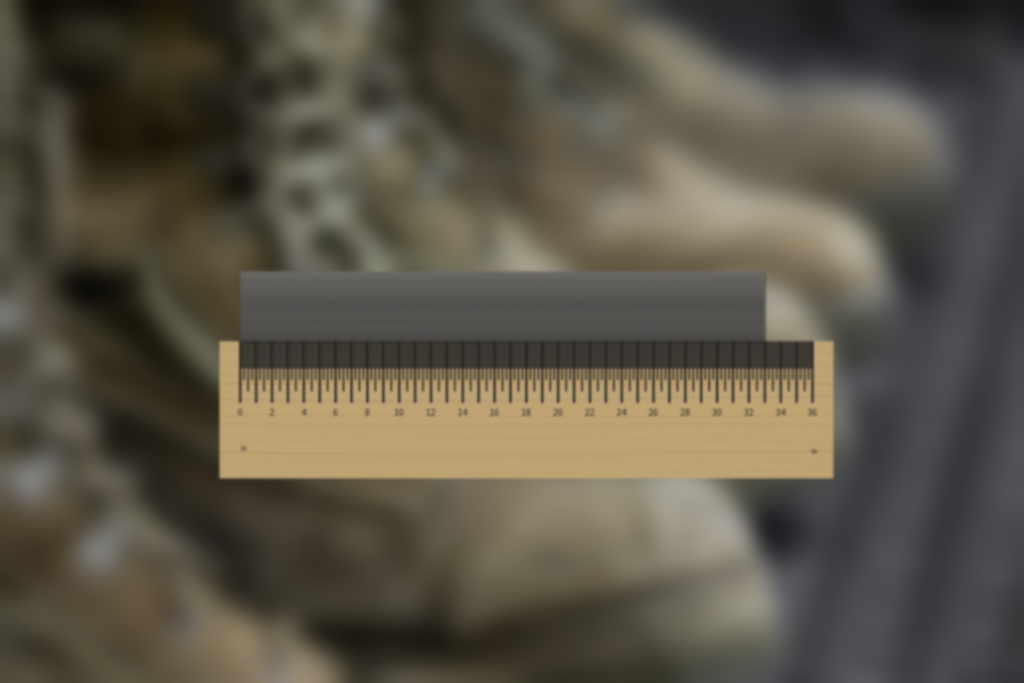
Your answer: **33** in
